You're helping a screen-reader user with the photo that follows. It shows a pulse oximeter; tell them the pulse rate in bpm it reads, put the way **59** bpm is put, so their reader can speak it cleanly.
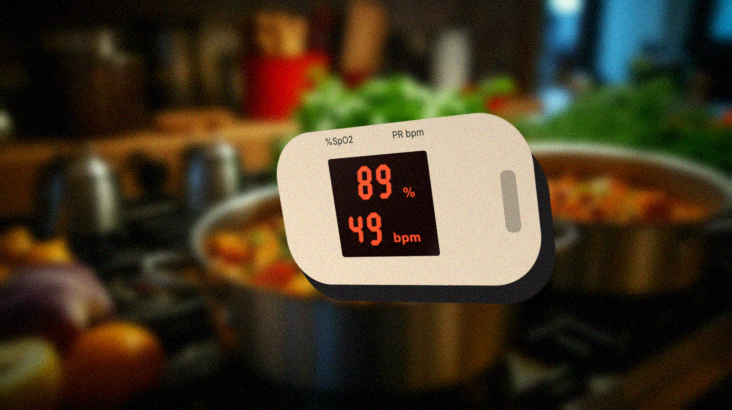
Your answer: **49** bpm
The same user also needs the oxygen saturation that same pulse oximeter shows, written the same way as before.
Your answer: **89** %
